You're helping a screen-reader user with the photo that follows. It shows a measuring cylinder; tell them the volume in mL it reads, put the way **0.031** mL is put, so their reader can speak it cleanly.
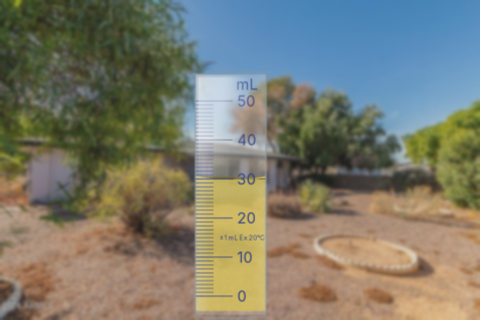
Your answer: **30** mL
